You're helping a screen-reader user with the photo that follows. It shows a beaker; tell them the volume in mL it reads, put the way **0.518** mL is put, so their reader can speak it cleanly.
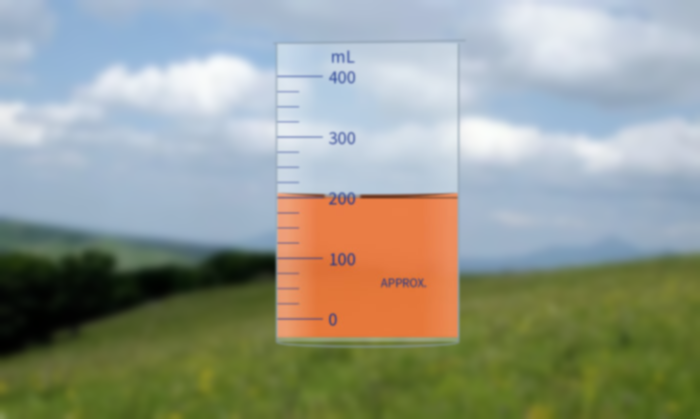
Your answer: **200** mL
